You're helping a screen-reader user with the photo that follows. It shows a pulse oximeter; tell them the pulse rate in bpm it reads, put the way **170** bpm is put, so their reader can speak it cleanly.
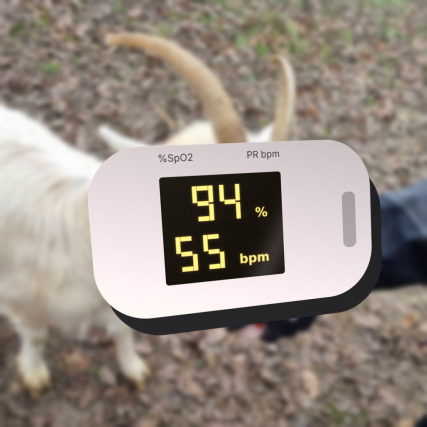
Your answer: **55** bpm
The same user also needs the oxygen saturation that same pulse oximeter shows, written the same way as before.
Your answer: **94** %
